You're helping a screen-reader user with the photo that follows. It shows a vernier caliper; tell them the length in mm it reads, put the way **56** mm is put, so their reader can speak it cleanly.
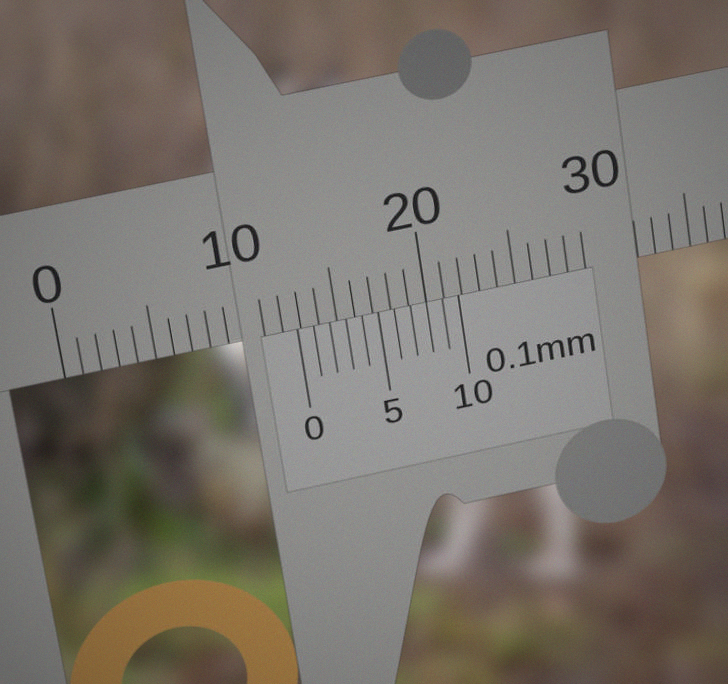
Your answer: **12.8** mm
